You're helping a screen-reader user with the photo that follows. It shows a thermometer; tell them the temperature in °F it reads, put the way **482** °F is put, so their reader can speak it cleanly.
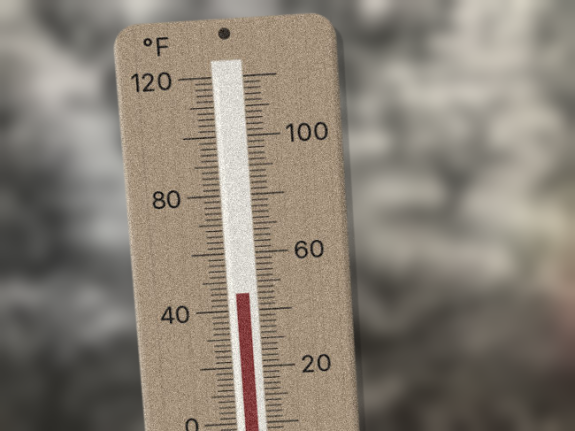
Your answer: **46** °F
